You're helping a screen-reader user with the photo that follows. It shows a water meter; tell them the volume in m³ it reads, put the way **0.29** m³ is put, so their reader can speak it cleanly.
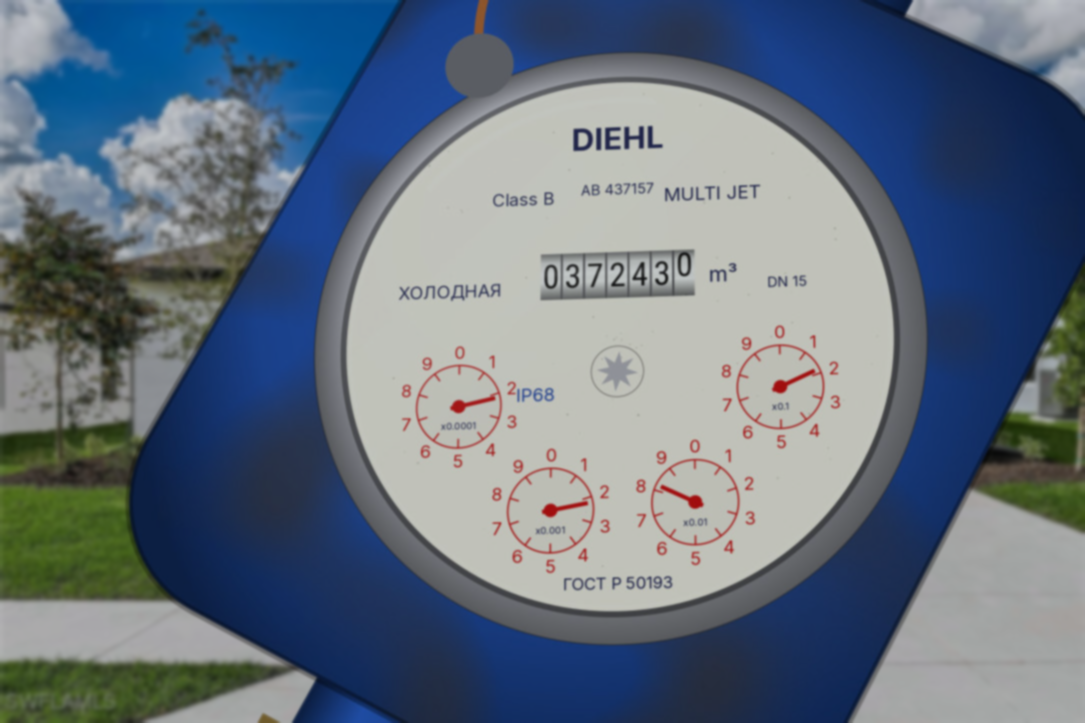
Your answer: **372430.1822** m³
